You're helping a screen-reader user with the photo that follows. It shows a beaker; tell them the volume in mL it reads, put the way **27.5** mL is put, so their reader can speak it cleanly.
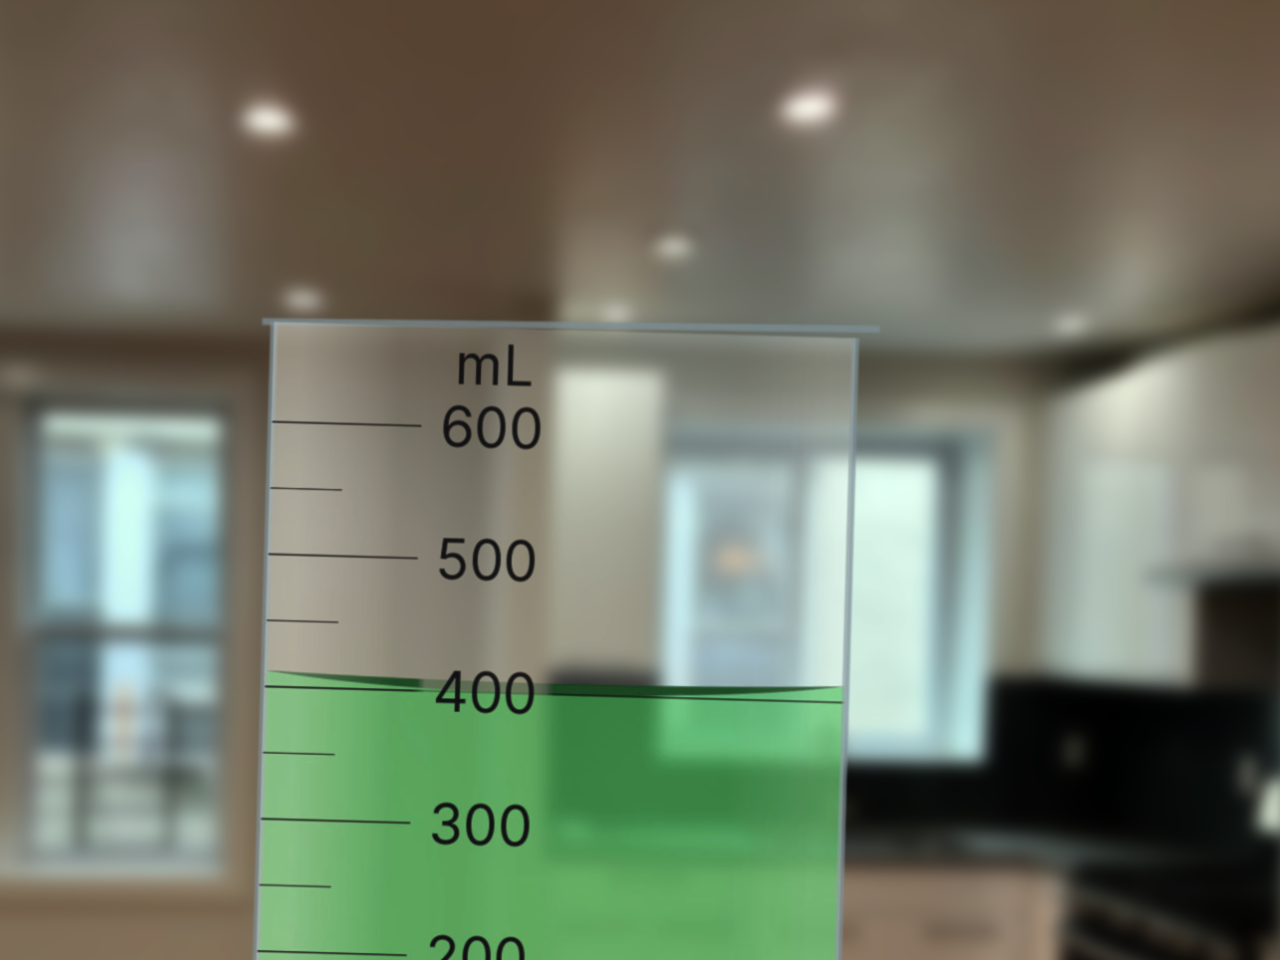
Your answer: **400** mL
